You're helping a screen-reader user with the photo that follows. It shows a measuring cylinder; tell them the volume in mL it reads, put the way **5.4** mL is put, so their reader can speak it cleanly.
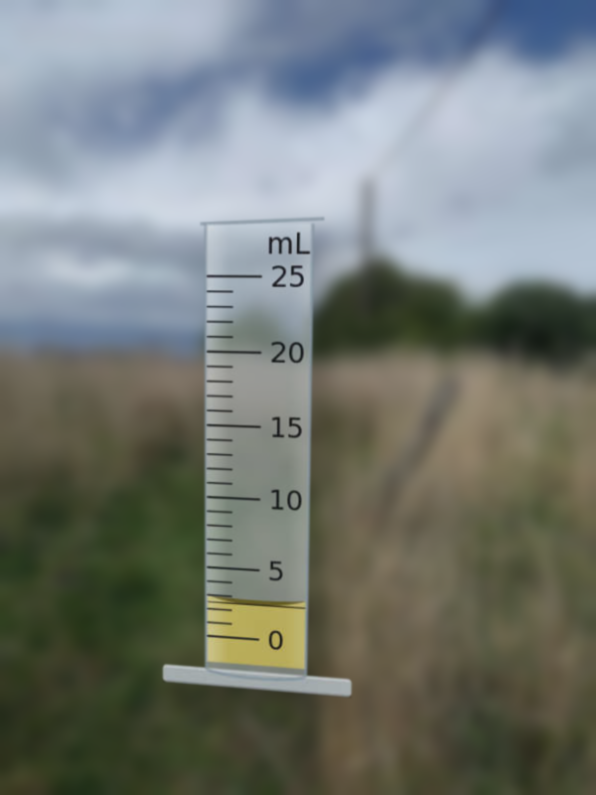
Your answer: **2.5** mL
